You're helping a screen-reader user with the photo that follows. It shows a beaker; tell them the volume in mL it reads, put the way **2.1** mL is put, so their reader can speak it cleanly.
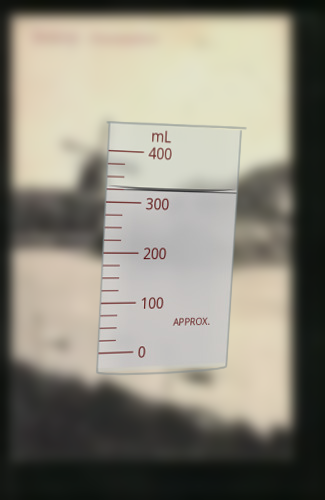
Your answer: **325** mL
